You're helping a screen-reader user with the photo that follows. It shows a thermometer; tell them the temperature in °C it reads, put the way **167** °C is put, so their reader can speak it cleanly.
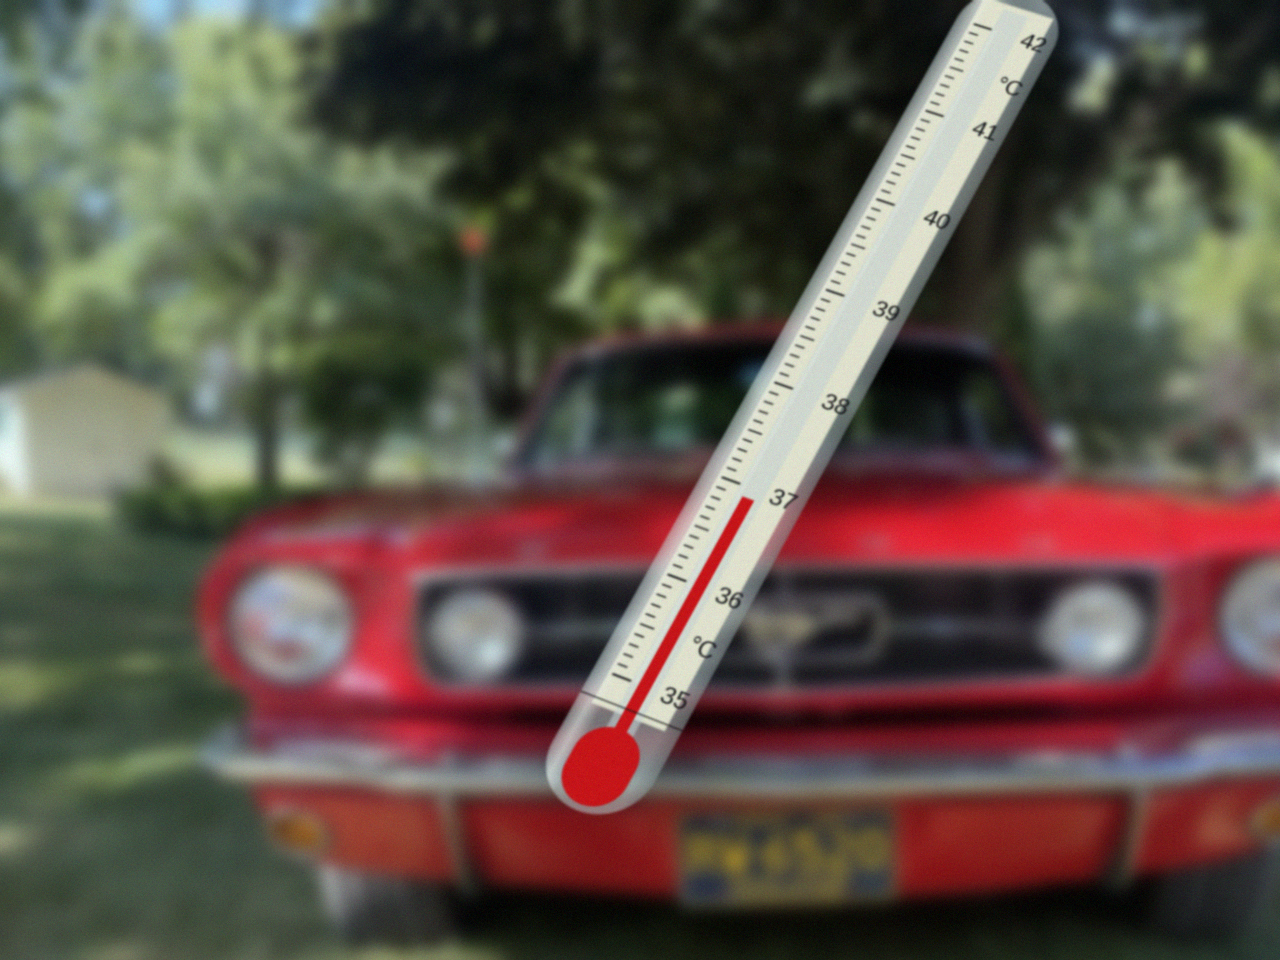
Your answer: **36.9** °C
